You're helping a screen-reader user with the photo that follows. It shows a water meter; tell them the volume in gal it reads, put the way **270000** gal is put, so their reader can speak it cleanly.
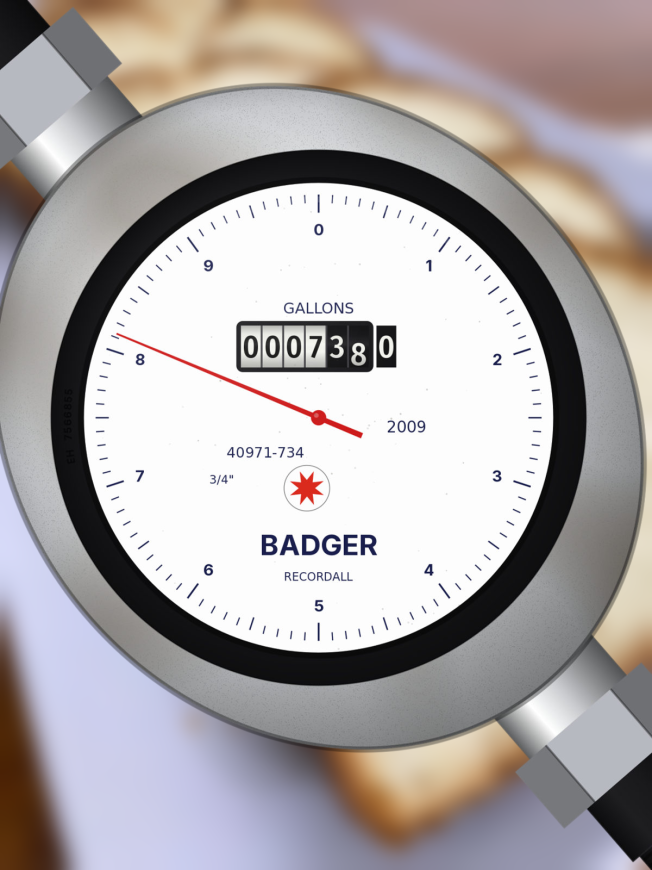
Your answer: **7378.1** gal
